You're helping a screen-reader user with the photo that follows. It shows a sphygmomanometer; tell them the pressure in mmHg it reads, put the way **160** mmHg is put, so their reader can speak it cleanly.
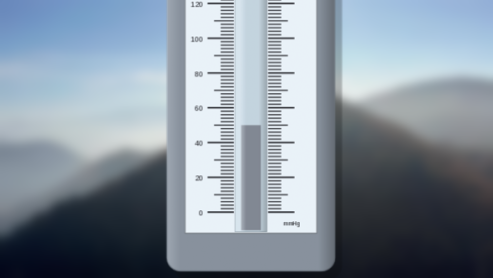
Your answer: **50** mmHg
